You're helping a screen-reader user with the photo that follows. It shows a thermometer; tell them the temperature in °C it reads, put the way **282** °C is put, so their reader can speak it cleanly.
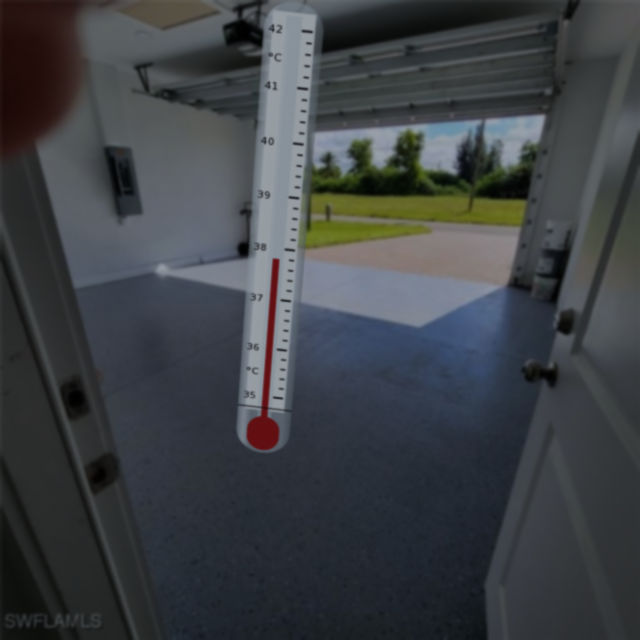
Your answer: **37.8** °C
